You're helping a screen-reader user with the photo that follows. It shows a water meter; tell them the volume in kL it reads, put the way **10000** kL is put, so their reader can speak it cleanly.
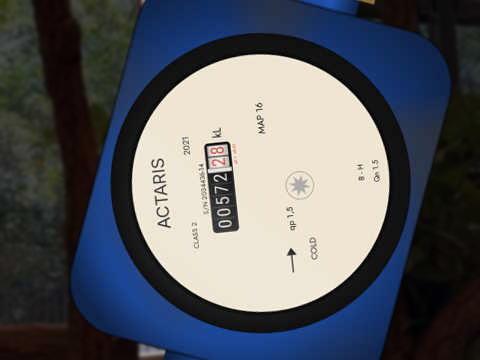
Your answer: **572.28** kL
